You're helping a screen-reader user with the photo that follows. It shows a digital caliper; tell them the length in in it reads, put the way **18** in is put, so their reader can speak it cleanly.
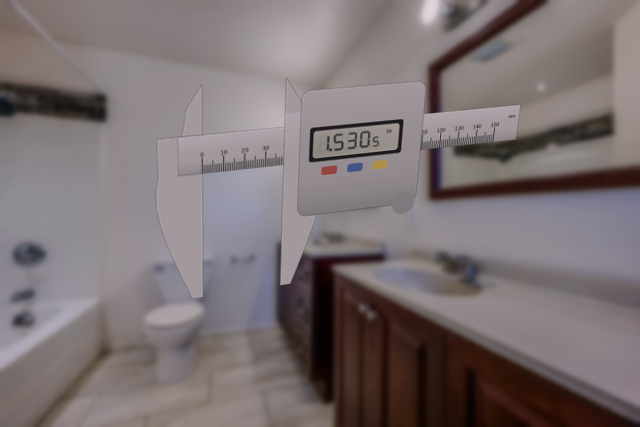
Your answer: **1.5305** in
